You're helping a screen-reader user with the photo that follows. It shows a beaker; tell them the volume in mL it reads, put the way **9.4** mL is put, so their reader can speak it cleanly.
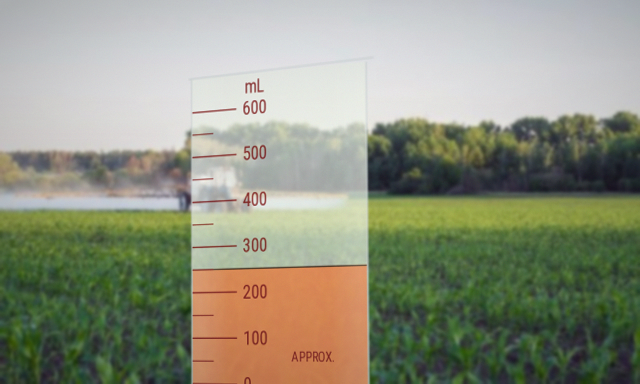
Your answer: **250** mL
